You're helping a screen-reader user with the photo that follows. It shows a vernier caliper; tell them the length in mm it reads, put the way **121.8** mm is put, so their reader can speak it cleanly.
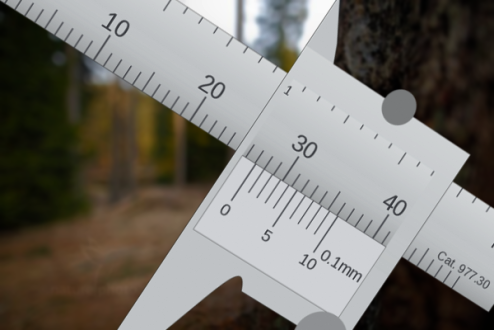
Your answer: **27.1** mm
